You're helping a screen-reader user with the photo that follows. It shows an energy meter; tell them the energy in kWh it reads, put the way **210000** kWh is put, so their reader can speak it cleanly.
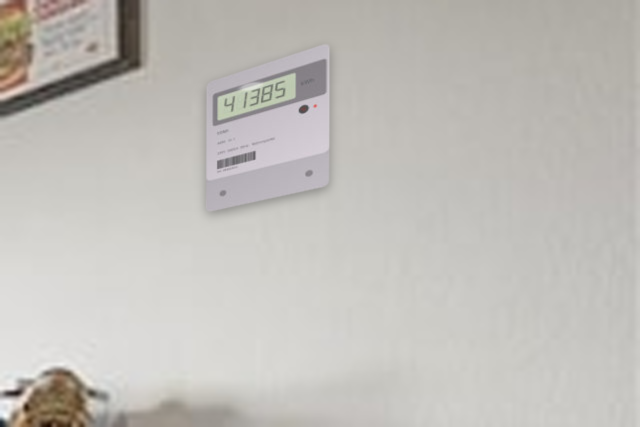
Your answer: **41385** kWh
